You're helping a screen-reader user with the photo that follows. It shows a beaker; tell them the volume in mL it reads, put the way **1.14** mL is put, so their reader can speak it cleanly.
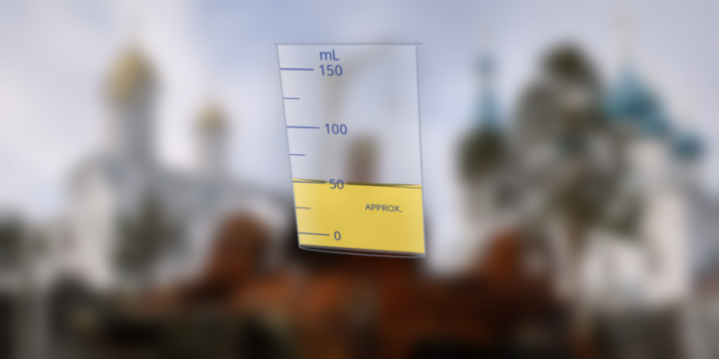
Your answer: **50** mL
